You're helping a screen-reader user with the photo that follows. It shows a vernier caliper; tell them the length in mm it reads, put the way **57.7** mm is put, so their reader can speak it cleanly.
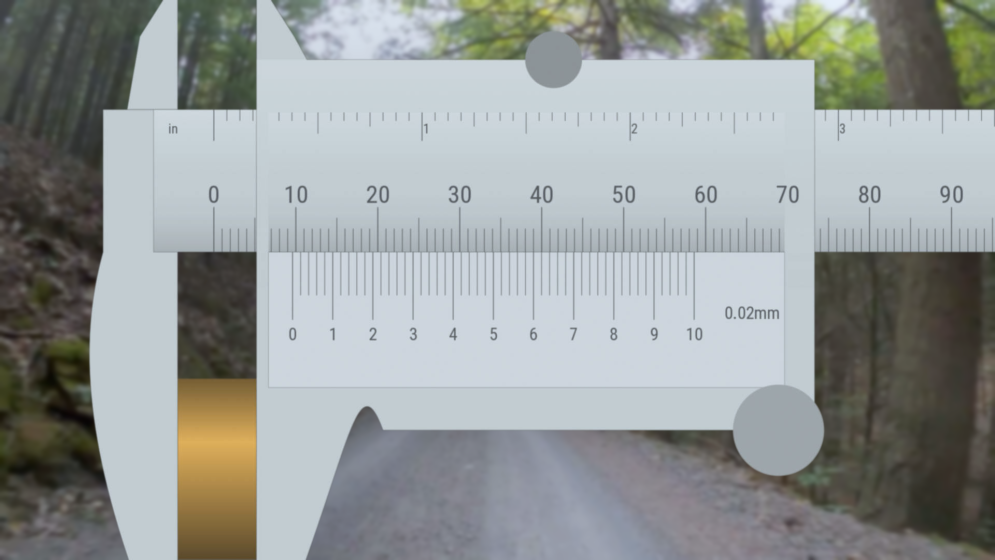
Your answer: **9.6** mm
